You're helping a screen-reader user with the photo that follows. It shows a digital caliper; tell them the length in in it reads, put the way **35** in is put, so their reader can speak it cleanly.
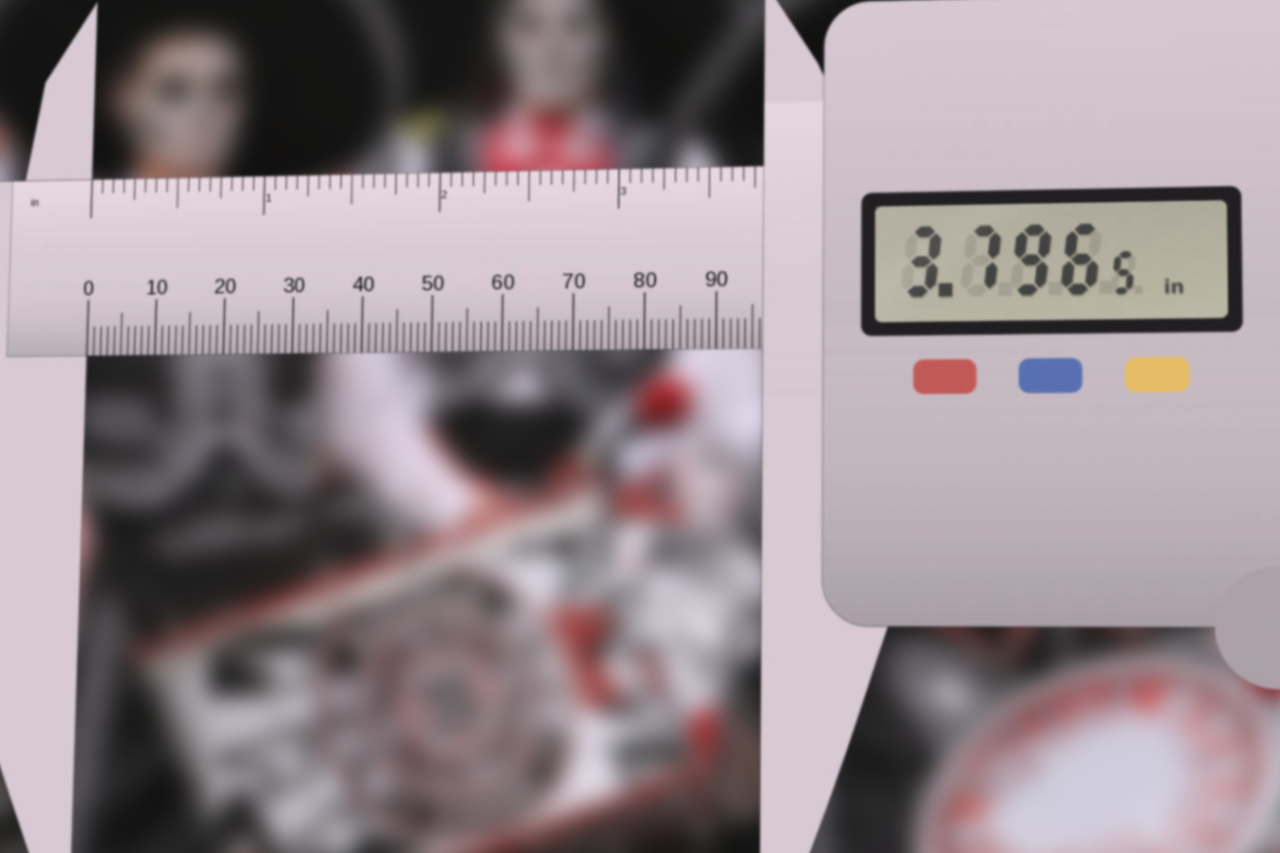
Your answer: **3.7965** in
